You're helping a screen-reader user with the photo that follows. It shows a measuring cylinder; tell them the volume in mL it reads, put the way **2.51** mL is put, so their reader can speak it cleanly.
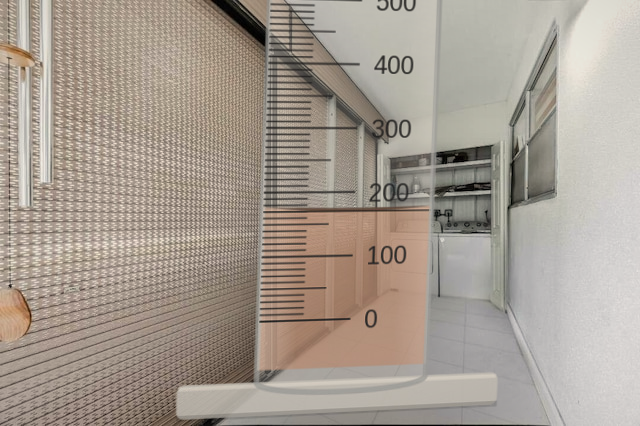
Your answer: **170** mL
